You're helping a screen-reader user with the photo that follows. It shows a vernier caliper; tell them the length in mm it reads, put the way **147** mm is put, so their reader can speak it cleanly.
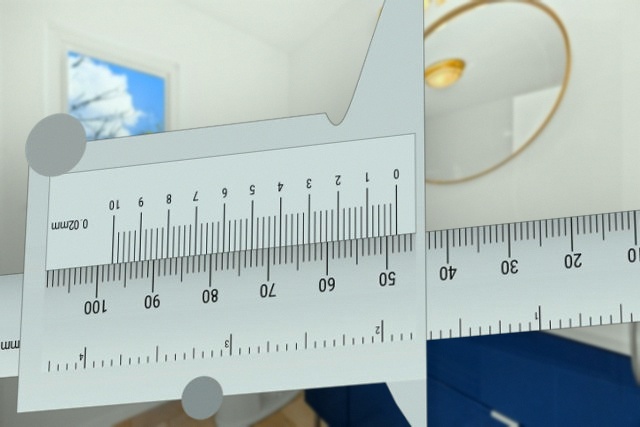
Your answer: **48.4** mm
